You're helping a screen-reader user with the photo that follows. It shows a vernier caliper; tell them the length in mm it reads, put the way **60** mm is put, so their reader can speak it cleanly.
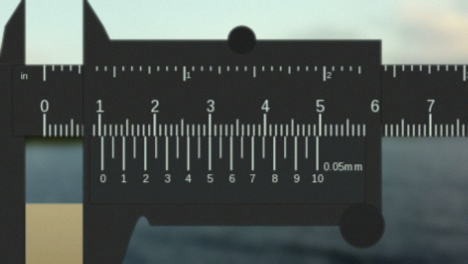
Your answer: **10.5** mm
